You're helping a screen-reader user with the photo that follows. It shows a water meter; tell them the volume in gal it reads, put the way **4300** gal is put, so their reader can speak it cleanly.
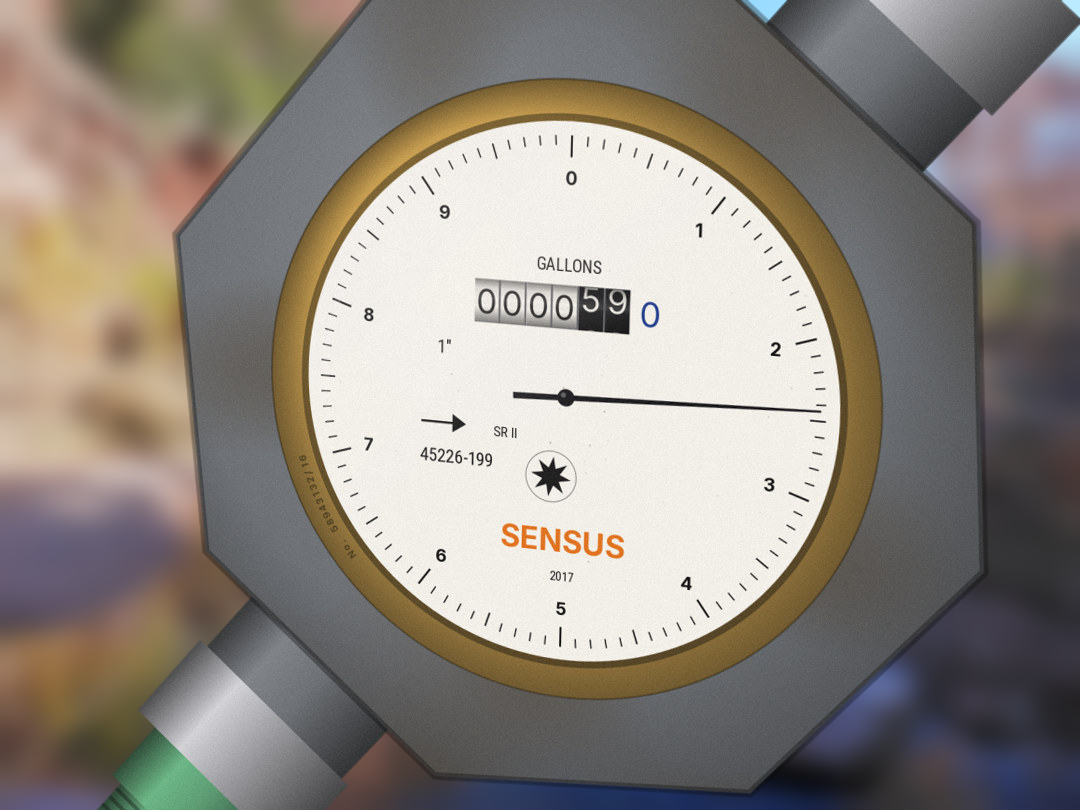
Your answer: **592.4** gal
